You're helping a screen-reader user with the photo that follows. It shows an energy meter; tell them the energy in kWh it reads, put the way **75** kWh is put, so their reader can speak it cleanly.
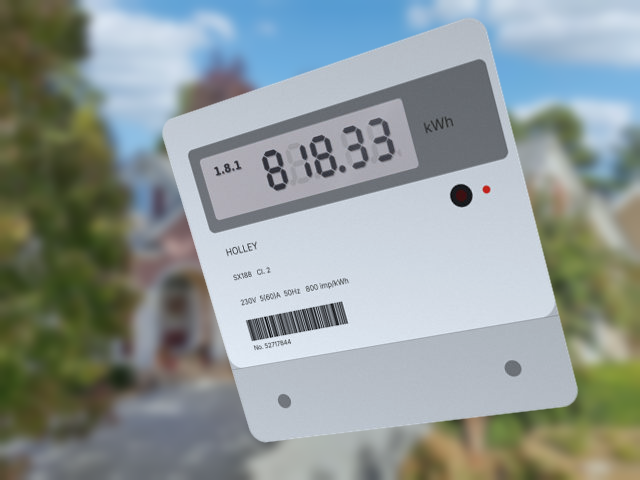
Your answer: **818.33** kWh
